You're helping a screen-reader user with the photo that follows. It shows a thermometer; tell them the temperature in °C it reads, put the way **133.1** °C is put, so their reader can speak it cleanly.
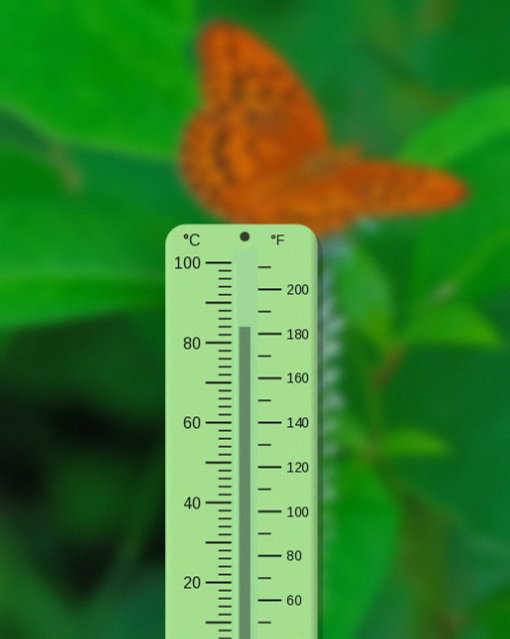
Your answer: **84** °C
